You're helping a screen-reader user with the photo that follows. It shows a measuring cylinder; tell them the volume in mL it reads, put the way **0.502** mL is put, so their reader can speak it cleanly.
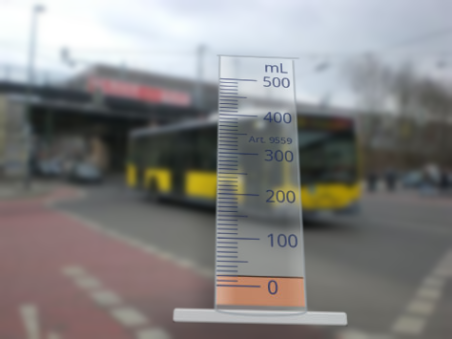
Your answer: **20** mL
